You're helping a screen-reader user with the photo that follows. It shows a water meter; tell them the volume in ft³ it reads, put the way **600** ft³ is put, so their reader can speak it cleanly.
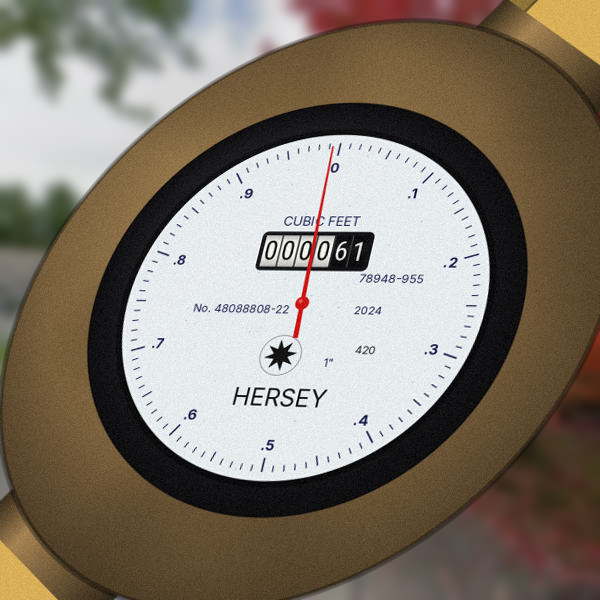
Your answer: **60.99** ft³
